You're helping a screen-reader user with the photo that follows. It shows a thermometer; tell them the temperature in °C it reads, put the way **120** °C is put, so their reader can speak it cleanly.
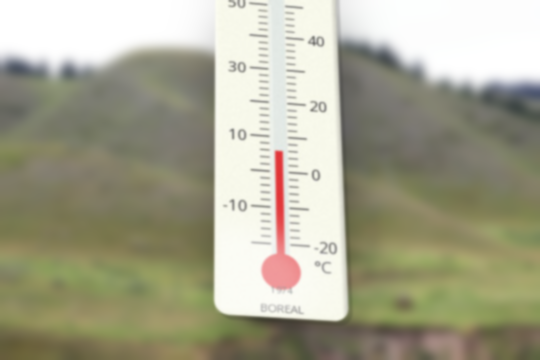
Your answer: **6** °C
